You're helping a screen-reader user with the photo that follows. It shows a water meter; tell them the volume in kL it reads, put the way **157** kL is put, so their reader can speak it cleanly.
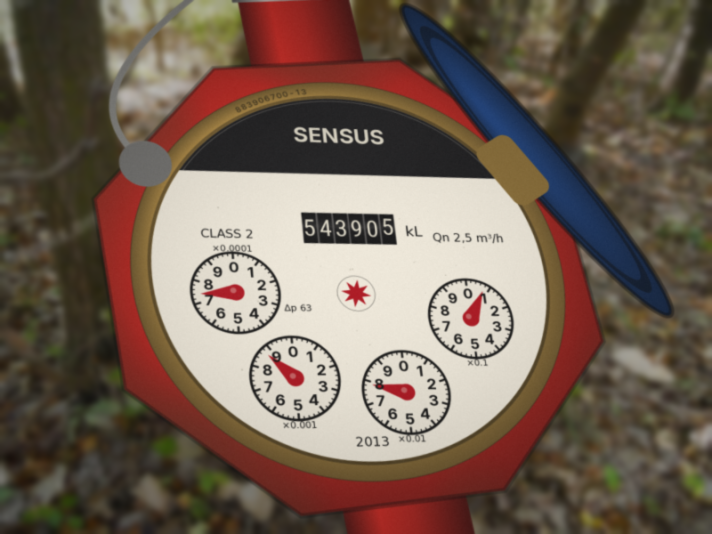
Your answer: **543905.0787** kL
